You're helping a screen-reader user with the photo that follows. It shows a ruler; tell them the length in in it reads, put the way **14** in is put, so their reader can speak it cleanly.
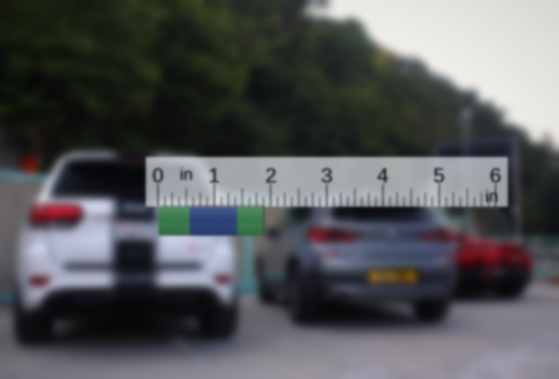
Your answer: **1.875** in
